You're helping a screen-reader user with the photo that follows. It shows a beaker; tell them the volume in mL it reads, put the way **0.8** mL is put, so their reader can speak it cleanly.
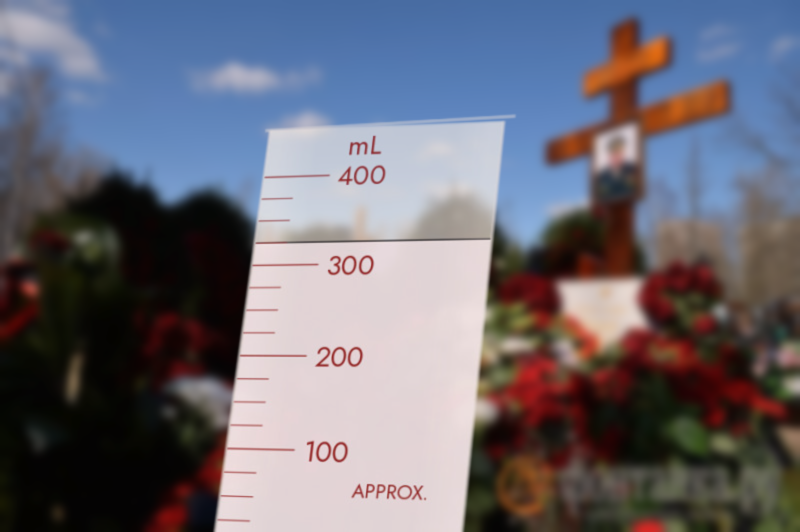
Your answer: **325** mL
